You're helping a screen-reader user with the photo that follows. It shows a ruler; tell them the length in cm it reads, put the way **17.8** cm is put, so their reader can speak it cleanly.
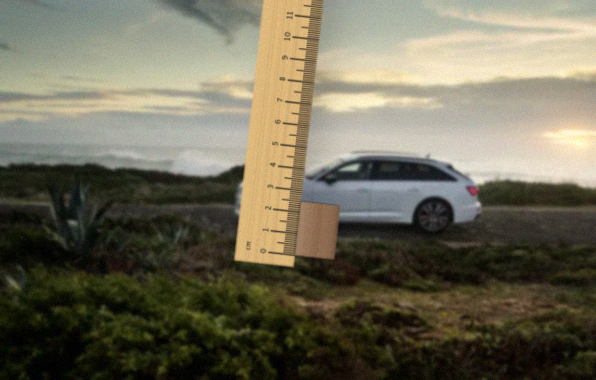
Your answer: **2.5** cm
